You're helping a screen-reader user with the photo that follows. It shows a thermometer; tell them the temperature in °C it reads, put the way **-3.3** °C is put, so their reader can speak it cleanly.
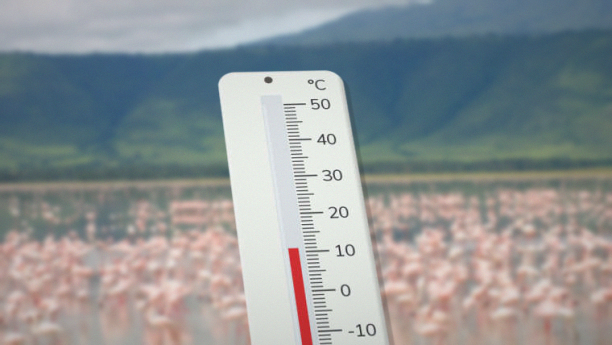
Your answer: **11** °C
